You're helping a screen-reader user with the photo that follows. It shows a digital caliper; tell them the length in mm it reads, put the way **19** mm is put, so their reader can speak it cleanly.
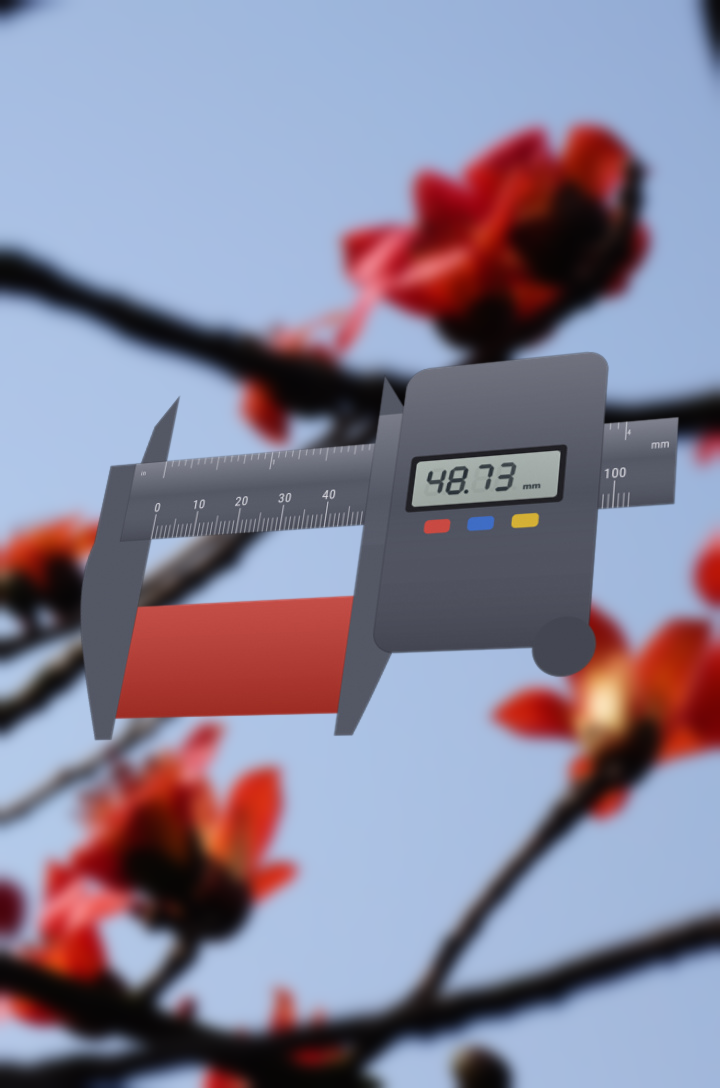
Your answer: **48.73** mm
